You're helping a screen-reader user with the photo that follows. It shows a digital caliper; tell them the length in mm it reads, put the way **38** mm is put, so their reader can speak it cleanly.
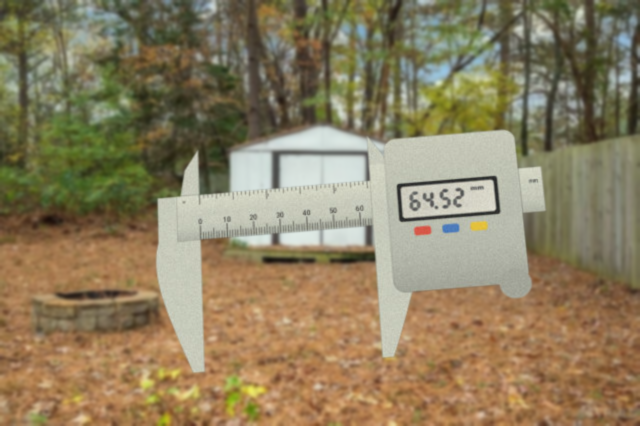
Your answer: **64.52** mm
